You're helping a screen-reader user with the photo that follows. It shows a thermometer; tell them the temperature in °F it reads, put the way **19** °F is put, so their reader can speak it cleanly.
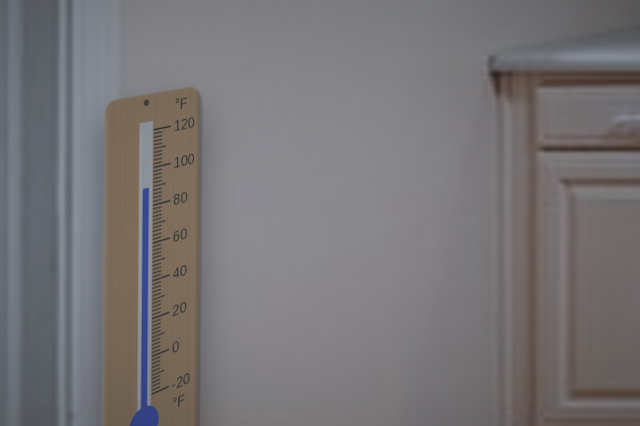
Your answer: **90** °F
